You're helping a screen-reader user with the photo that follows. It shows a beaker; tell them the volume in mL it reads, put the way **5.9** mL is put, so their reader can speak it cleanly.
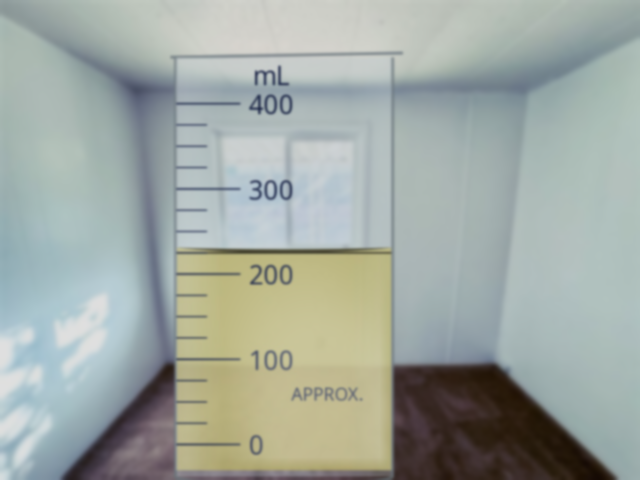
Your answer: **225** mL
